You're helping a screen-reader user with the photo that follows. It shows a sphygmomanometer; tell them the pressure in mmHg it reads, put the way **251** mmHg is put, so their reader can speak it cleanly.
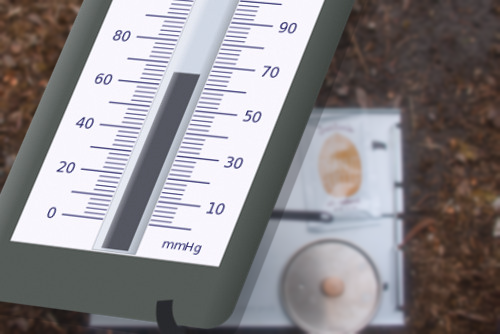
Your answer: **66** mmHg
